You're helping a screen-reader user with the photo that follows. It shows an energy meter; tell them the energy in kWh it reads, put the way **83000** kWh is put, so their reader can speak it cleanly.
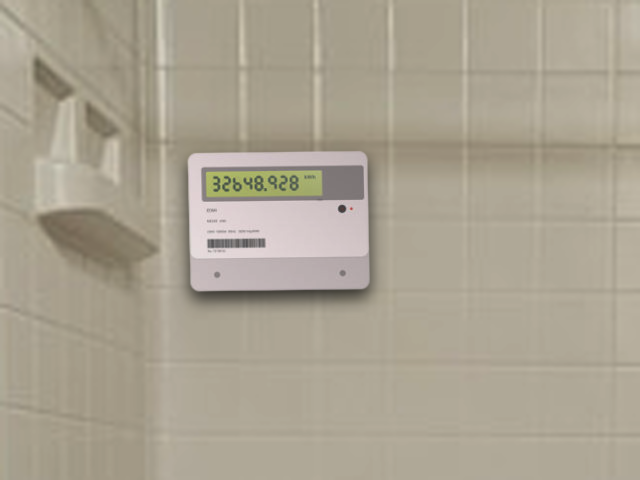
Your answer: **32648.928** kWh
